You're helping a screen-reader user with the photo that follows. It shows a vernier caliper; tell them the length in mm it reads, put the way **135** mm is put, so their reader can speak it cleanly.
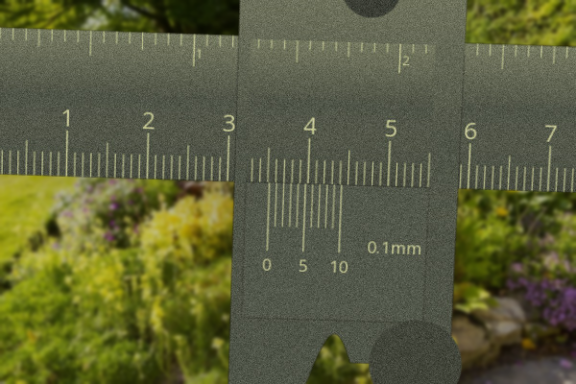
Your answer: **35.2** mm
